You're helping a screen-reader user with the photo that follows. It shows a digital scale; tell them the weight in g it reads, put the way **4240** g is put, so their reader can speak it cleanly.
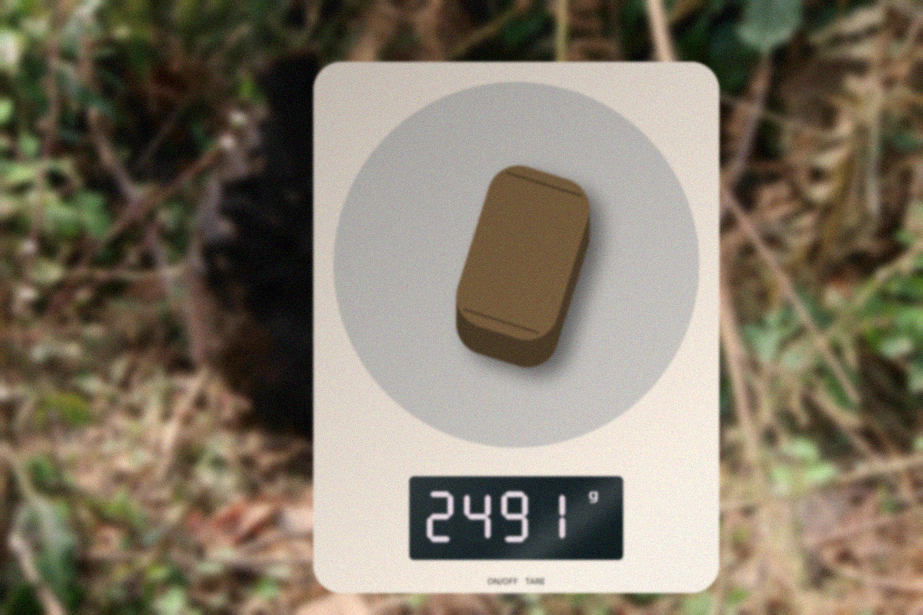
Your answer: **2491** g
